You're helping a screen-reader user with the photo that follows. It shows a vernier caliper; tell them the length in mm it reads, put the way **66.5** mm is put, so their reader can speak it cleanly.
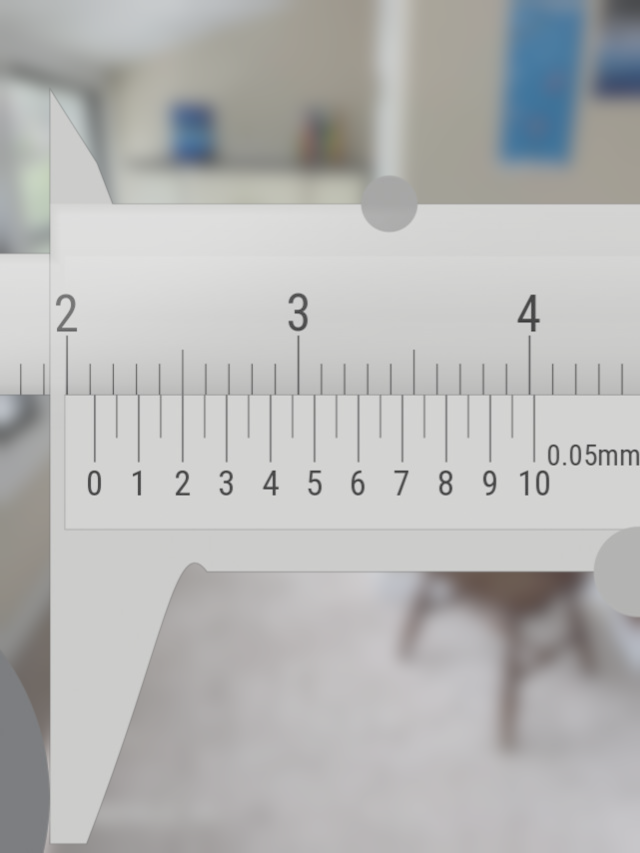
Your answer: **21.2** mm
